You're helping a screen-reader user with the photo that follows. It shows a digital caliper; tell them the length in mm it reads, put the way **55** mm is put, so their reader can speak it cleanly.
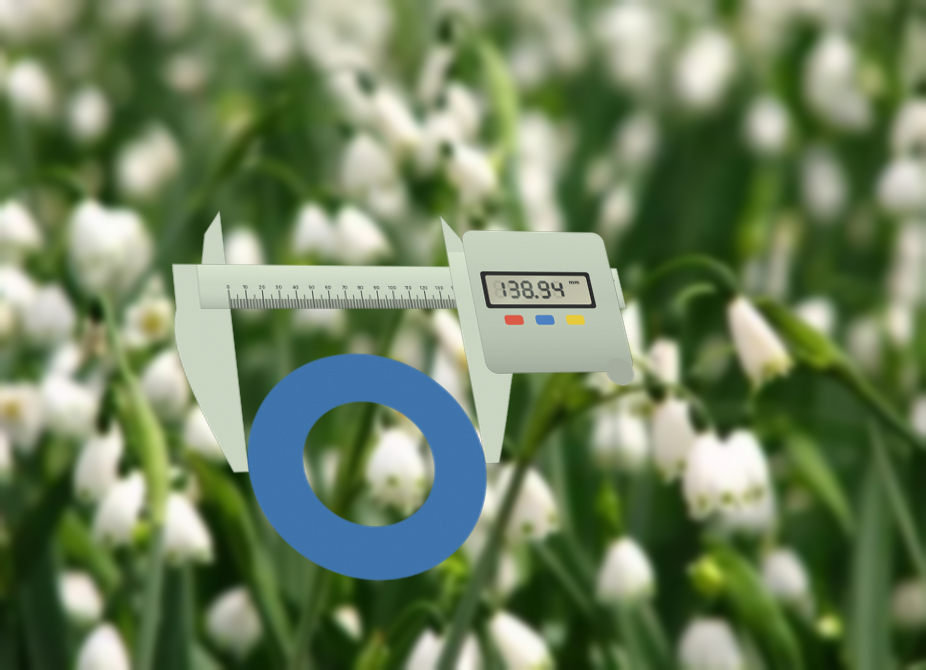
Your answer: **138.94** mm
